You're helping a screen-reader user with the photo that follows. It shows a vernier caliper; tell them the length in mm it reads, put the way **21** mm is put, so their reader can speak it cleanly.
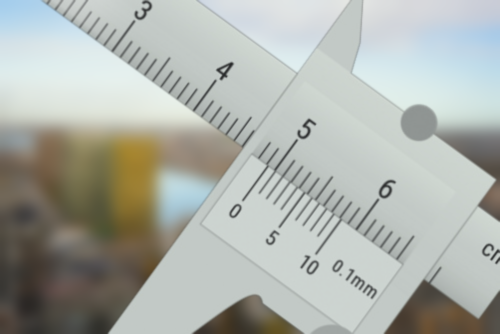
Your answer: **49.2** mm
